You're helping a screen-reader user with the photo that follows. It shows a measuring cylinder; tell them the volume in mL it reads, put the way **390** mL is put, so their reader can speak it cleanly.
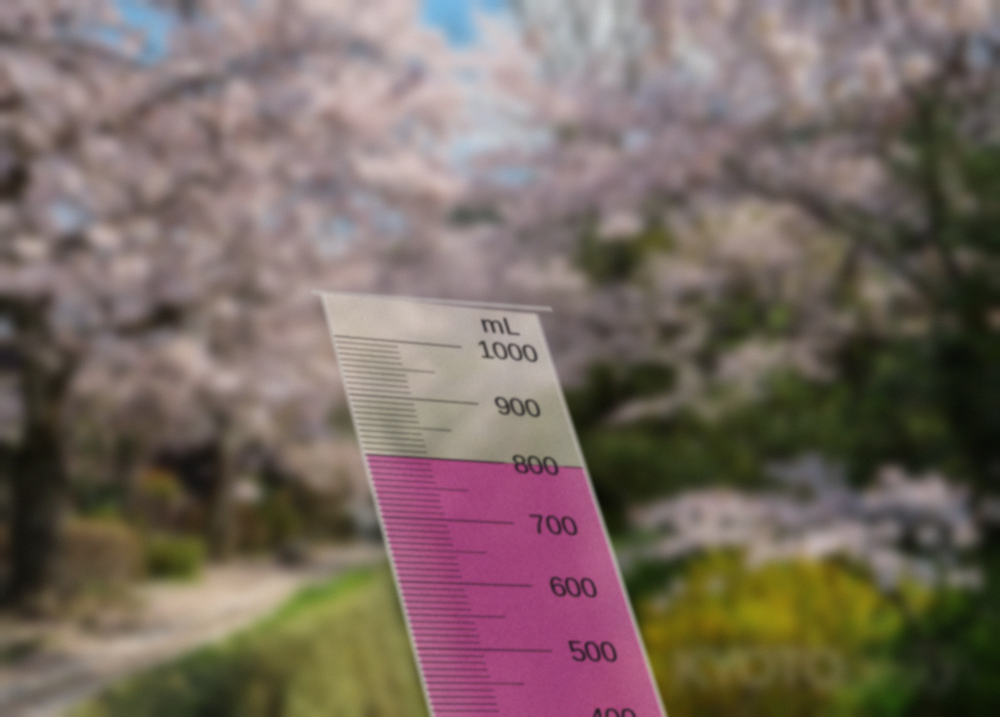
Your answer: **800** mL
